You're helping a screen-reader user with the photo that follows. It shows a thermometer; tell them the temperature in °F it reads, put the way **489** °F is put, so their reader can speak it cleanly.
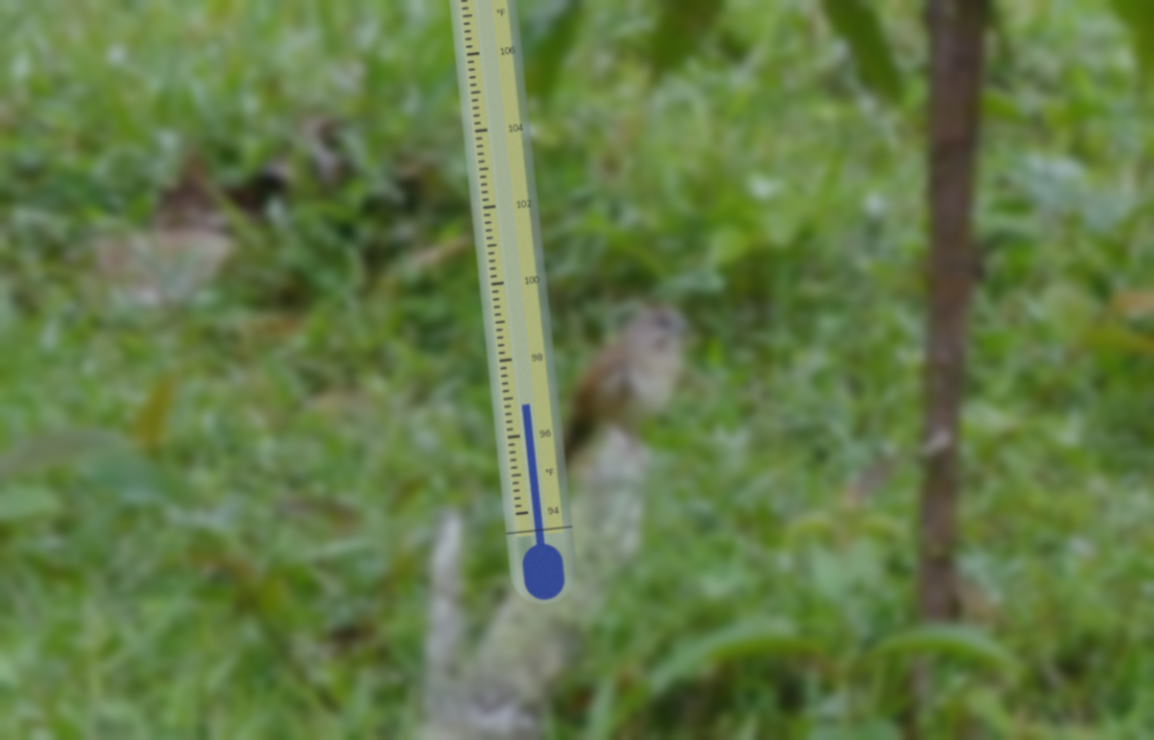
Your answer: **96.8** °F
